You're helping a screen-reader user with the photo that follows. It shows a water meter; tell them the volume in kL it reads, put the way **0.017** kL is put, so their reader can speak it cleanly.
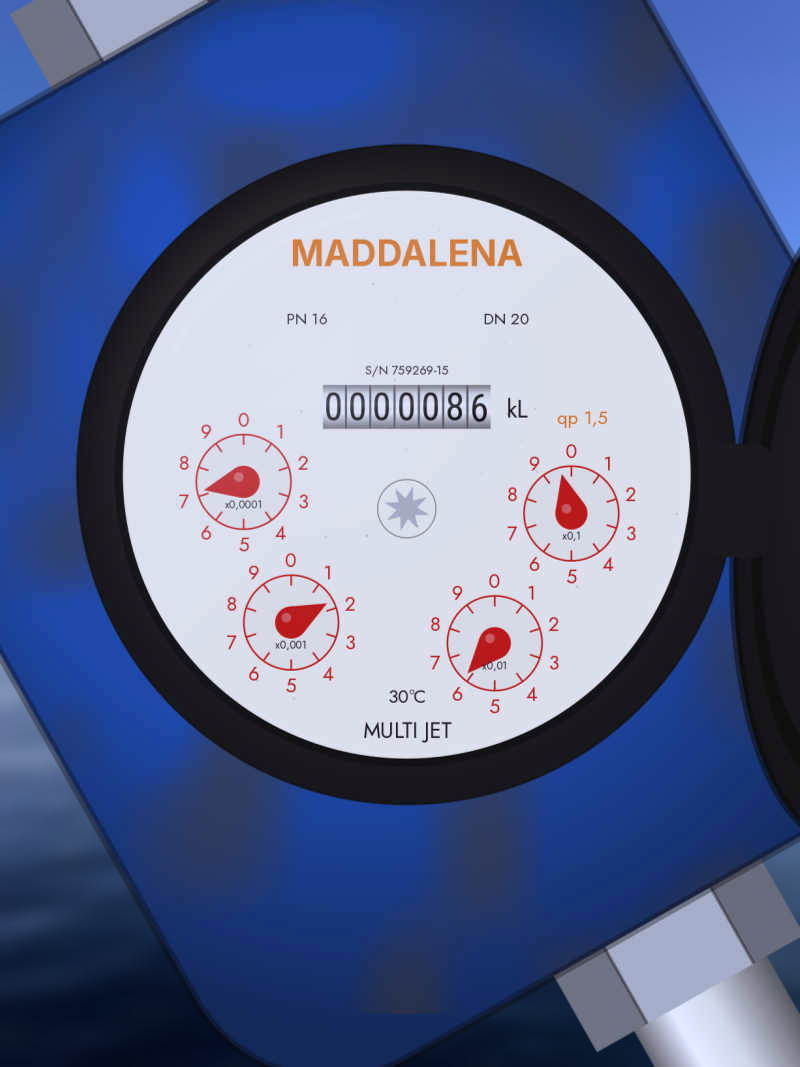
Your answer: **85.9617** kL
